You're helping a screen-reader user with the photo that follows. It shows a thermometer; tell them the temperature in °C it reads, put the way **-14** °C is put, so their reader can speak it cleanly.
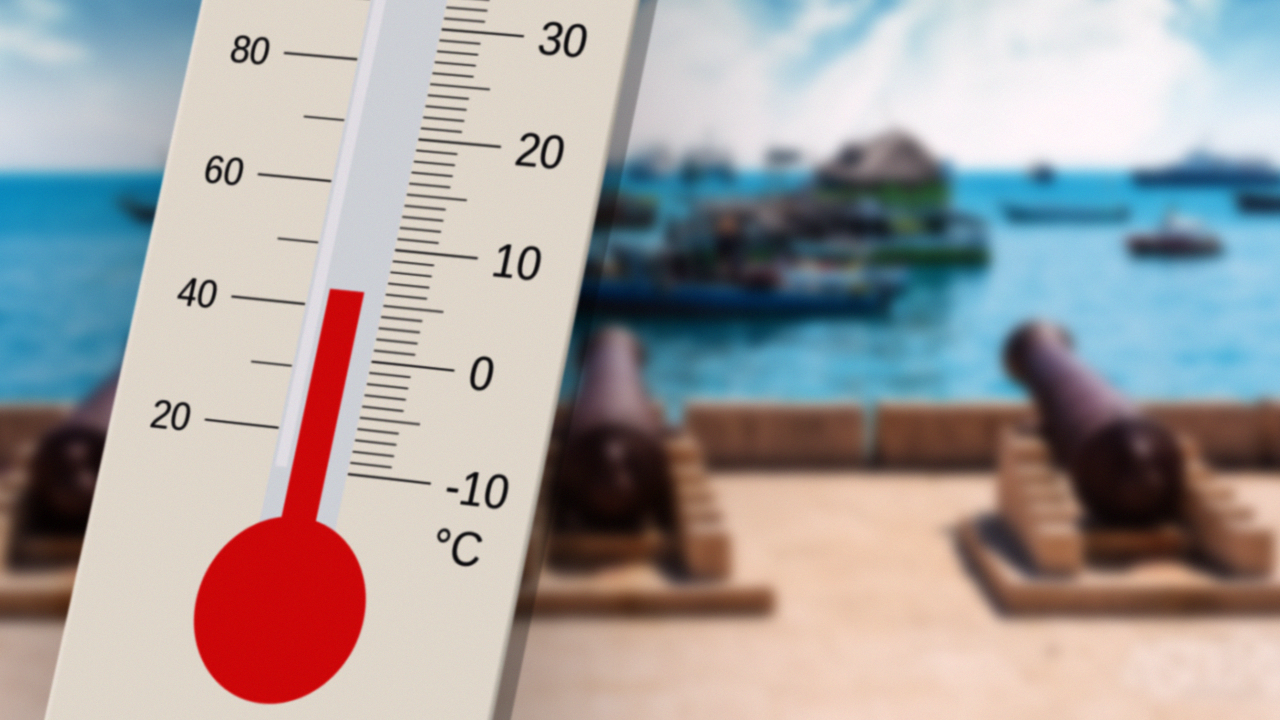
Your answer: **6** °C
